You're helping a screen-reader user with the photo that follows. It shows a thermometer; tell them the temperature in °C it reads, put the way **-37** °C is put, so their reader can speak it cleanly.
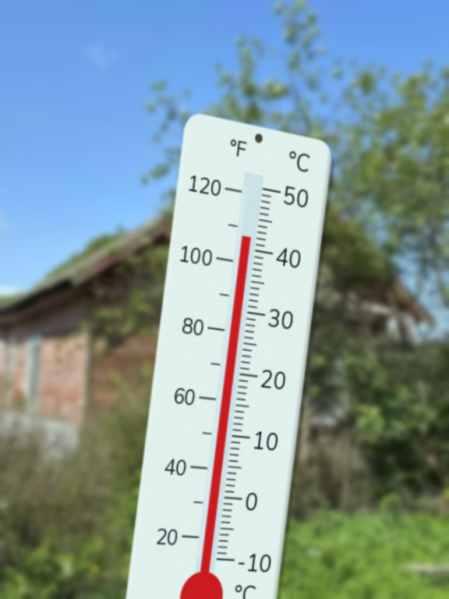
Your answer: **42** °C
